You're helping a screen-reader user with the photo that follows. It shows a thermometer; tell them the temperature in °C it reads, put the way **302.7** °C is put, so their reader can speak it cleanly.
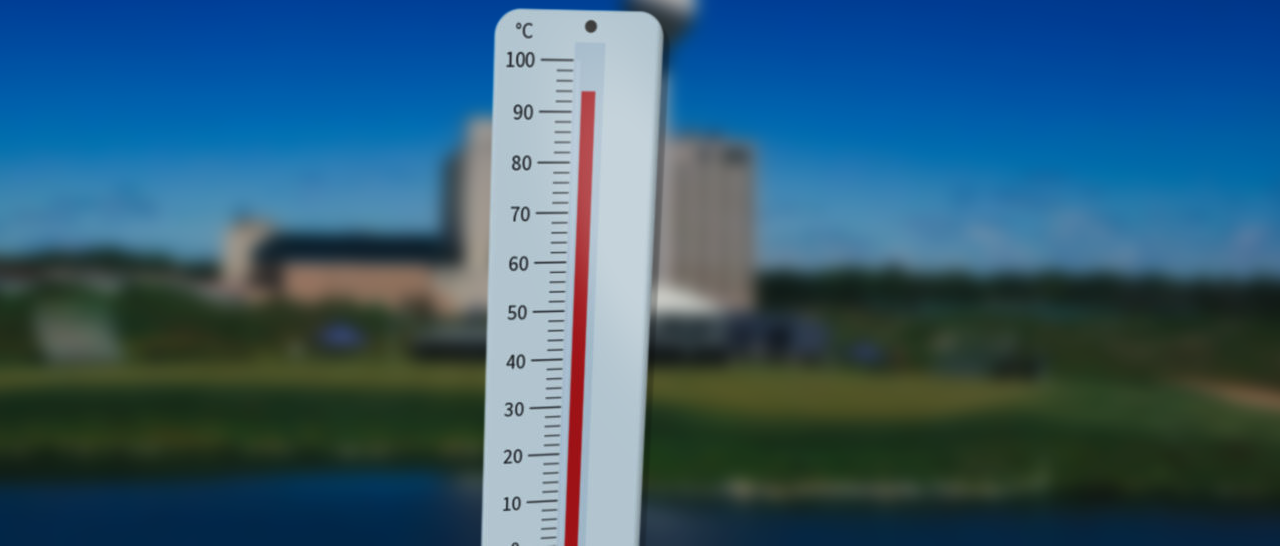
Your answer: **94** °C
